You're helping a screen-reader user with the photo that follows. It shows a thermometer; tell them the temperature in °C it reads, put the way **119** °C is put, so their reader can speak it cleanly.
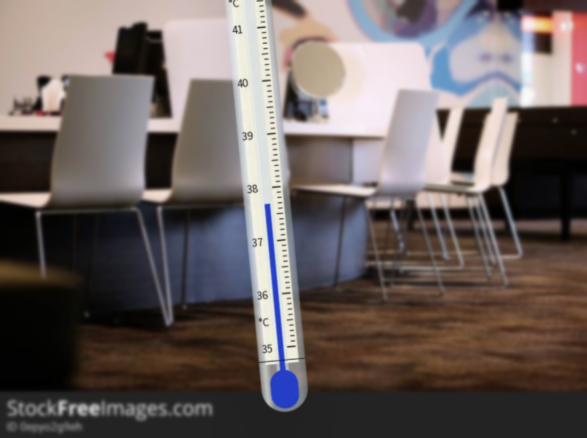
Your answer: **37.7** °C
